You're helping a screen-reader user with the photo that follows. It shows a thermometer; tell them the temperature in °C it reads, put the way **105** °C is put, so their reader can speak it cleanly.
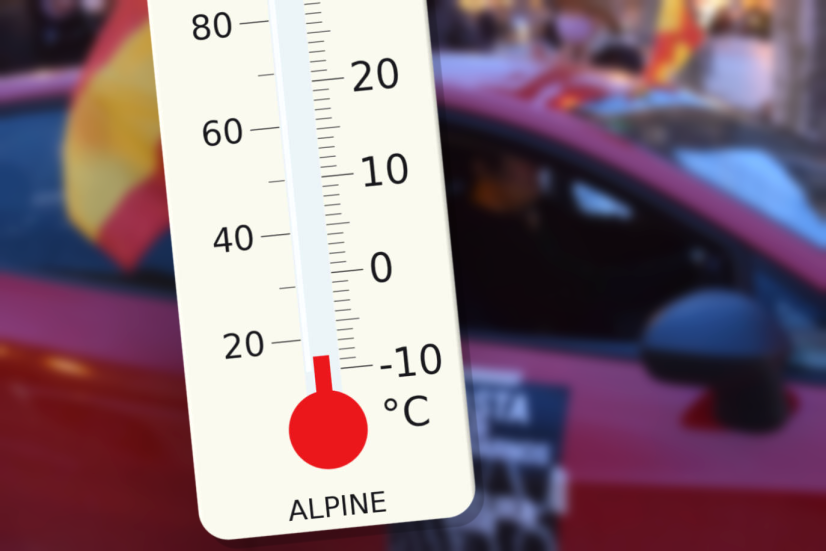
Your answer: **-8.5** °C
